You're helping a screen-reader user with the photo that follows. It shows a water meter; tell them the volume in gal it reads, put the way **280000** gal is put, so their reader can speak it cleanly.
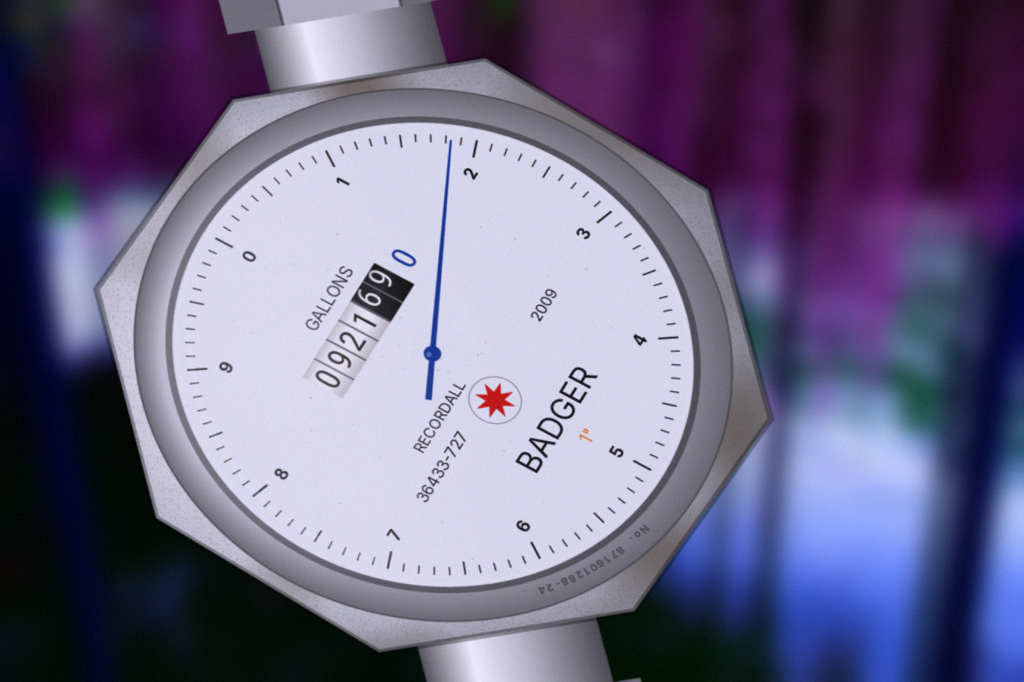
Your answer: **921691.8** gal
